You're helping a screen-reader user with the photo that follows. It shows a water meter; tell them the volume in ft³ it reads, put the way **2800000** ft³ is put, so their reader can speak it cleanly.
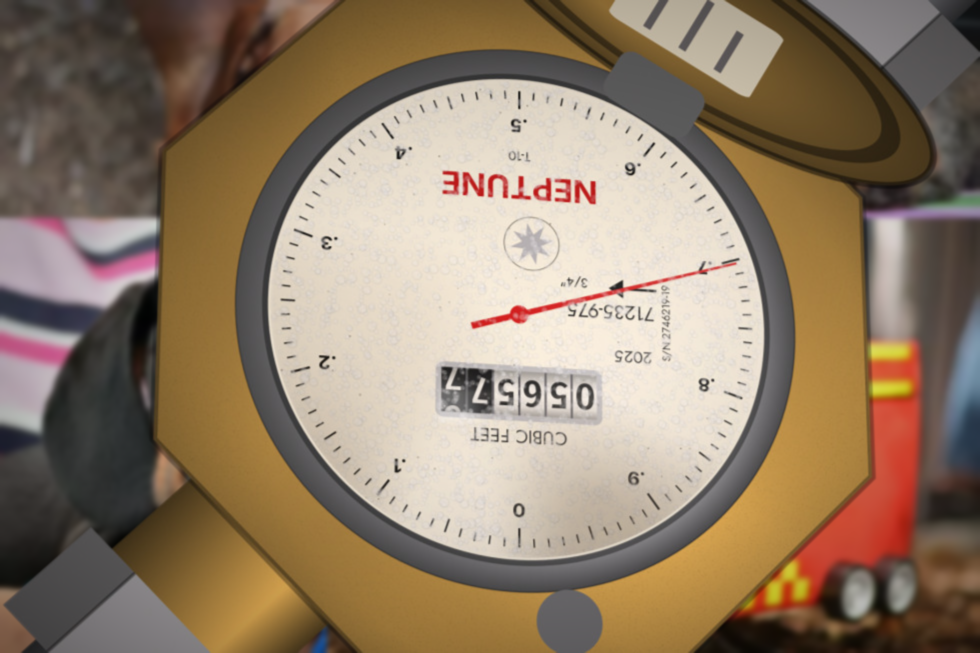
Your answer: **56576.70** ft³
